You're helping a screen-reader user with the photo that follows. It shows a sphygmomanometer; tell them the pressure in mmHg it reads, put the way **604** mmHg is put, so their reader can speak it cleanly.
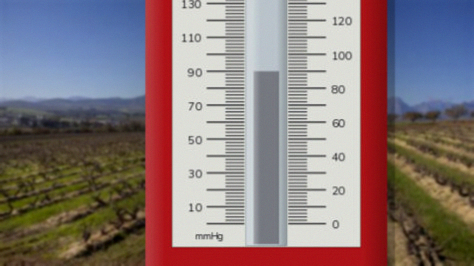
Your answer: **90** mmHg
